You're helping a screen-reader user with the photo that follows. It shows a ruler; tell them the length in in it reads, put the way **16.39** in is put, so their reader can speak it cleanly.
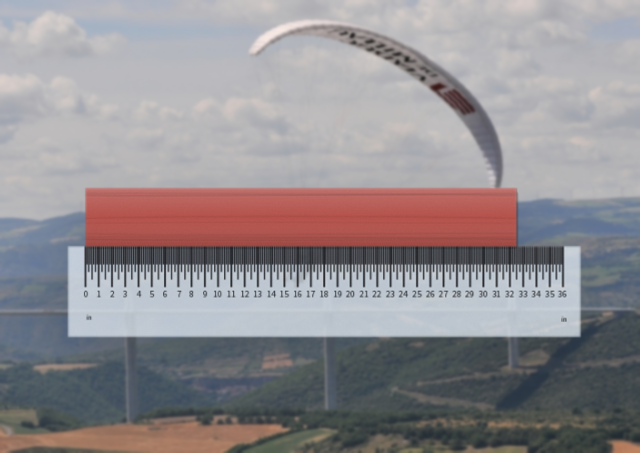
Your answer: **32.5** in
